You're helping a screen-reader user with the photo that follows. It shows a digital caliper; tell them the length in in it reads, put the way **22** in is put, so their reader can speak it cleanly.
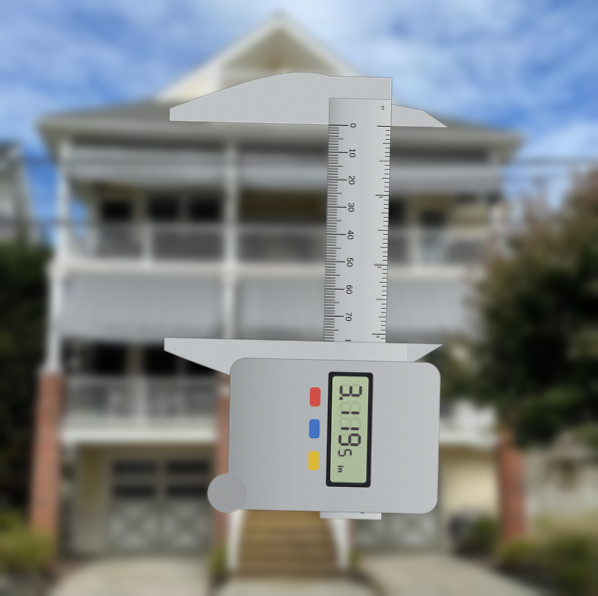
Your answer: **3.1195** in
